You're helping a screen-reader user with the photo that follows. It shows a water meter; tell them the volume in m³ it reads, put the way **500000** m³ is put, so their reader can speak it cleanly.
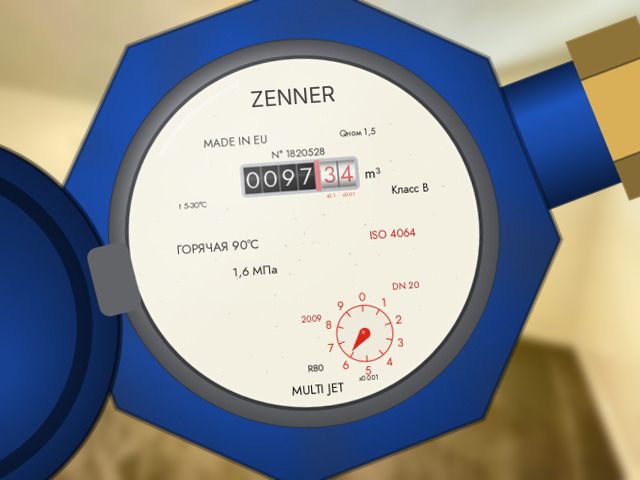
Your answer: **97.346** m³
